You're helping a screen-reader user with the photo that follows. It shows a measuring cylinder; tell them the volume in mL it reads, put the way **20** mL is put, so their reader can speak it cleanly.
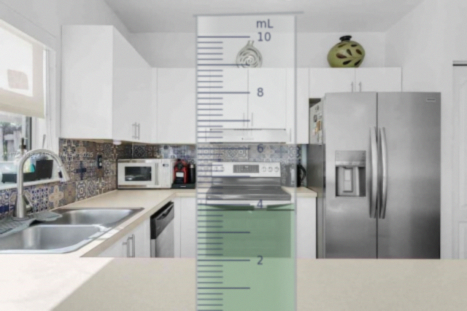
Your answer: **3.8** mL
